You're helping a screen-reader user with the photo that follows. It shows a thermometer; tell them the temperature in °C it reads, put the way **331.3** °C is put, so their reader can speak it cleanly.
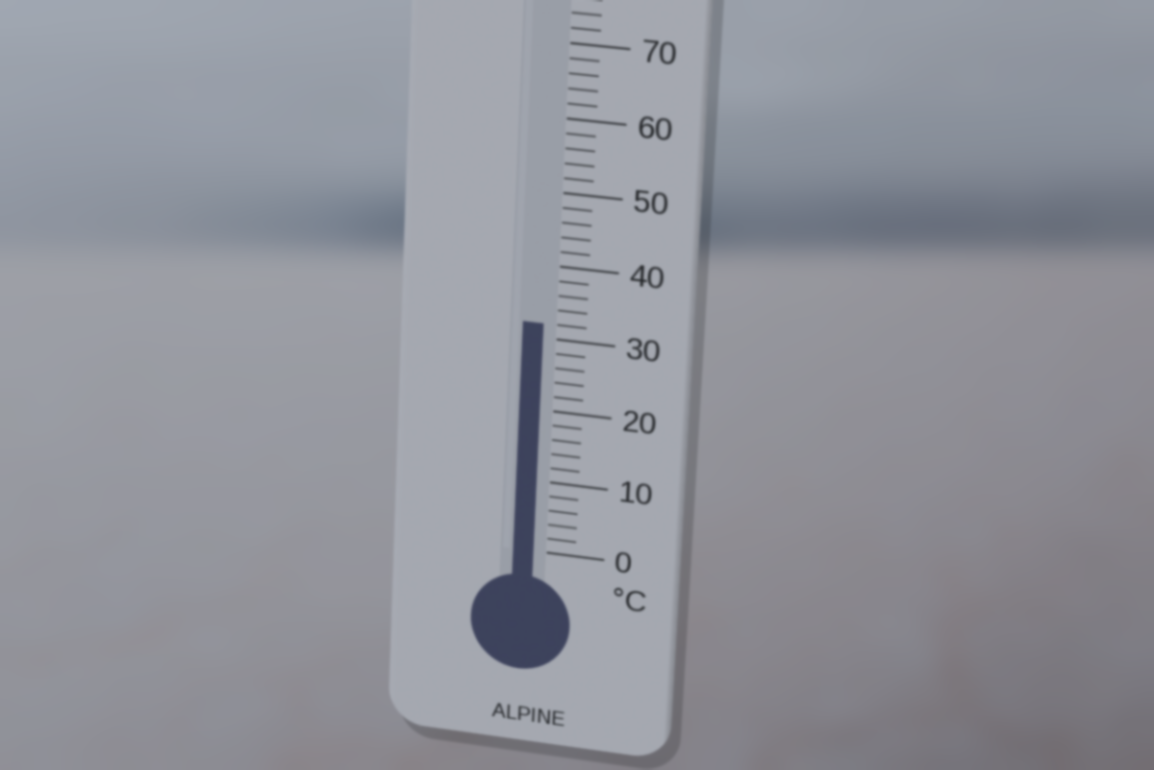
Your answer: **32** °C
